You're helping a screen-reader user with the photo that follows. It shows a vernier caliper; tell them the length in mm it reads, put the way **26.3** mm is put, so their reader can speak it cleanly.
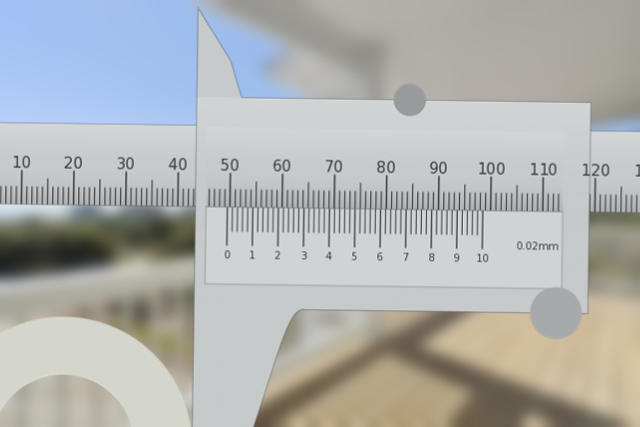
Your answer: **49.5** mm
